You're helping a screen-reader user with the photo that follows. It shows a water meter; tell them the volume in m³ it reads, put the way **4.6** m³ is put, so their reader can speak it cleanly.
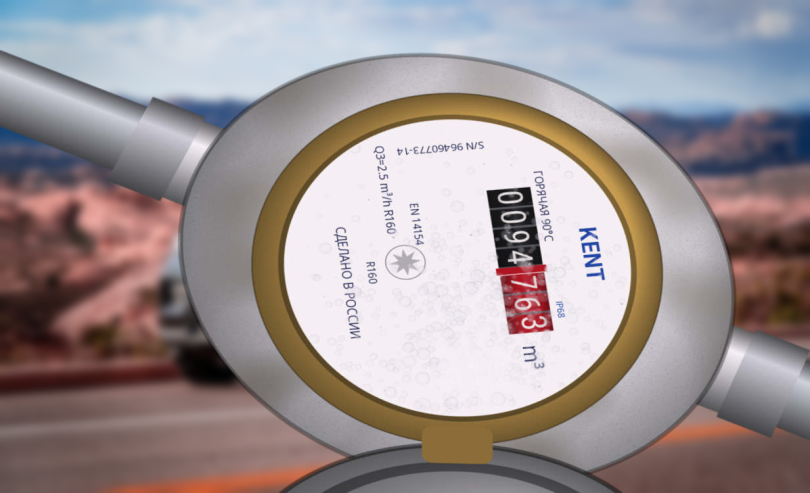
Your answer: **94.763** m³
